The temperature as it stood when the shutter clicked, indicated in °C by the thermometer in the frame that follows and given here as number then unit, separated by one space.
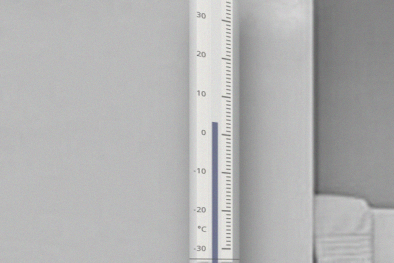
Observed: 3 °C
